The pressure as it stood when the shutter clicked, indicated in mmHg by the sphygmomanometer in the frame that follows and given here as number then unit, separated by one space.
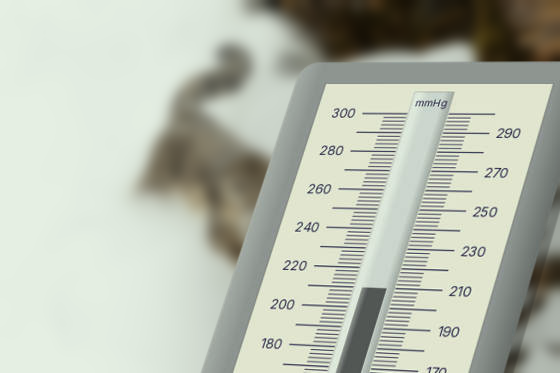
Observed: 210 mmHg
